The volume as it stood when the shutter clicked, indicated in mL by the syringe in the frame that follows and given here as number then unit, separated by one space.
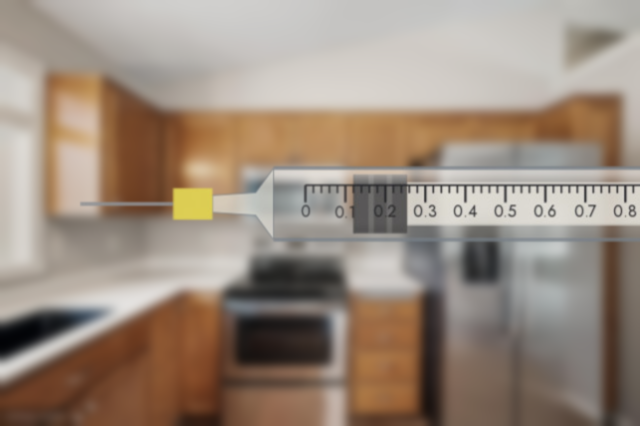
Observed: 0.12 mL
